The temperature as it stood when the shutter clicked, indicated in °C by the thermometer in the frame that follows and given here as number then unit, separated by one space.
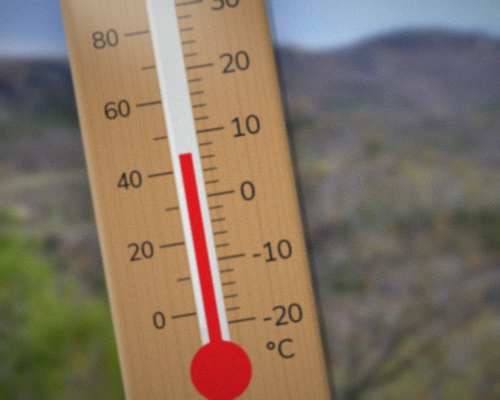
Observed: 7 °C
